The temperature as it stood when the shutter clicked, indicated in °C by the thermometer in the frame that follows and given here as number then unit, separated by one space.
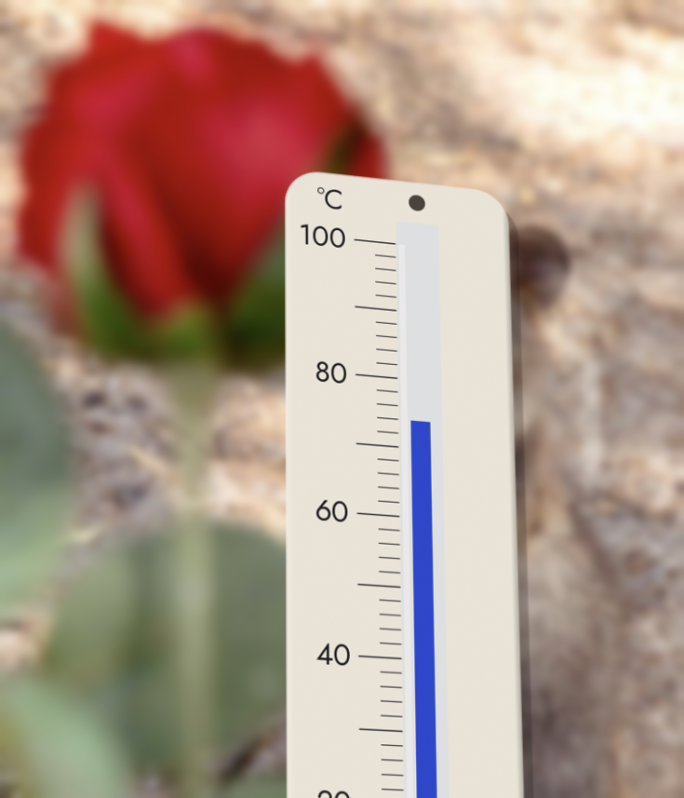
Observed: 74 °C
